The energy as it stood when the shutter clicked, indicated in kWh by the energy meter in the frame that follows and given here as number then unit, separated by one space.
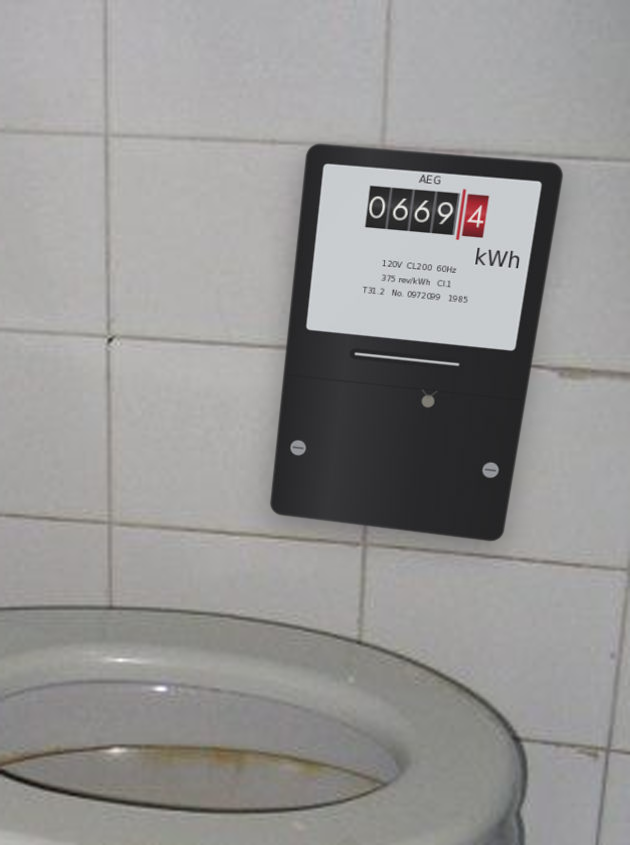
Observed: 669.4 kWh
